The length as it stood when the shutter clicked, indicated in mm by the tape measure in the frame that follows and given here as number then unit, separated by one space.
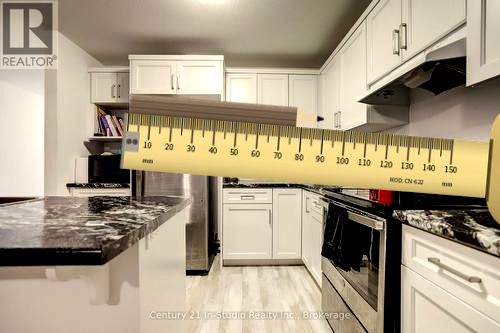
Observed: 90 mm
